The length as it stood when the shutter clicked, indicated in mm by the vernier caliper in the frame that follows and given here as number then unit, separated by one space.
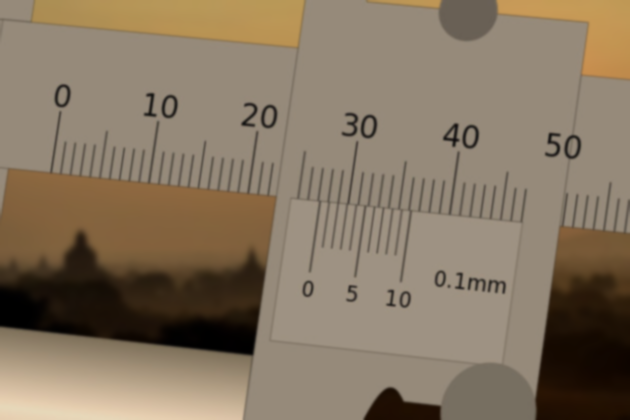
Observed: 27.2 mm
